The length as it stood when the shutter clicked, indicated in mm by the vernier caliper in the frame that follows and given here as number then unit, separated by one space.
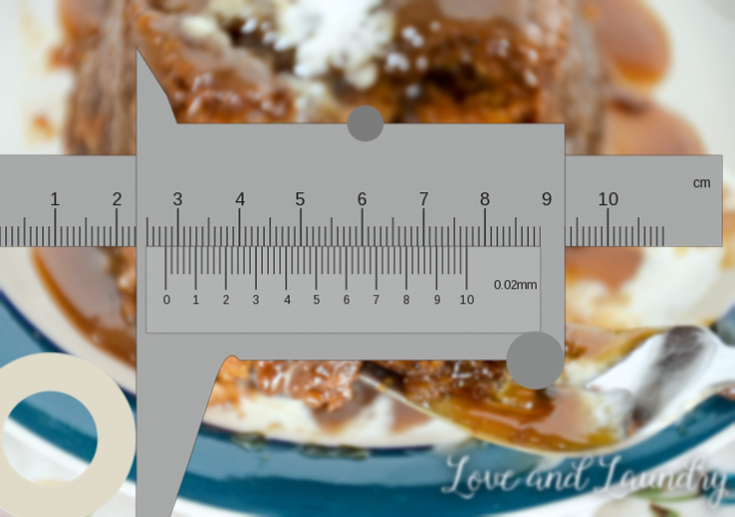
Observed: 28.0 mm
